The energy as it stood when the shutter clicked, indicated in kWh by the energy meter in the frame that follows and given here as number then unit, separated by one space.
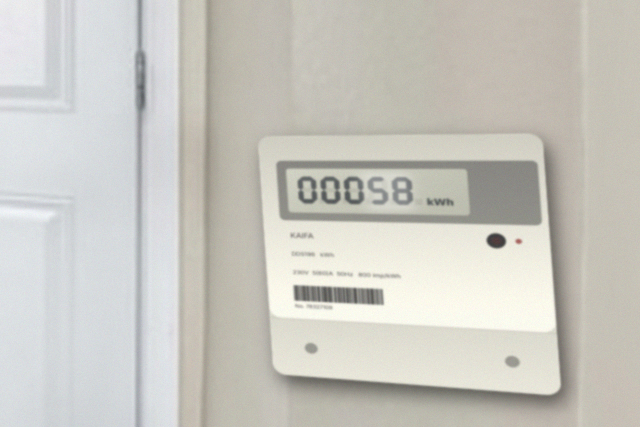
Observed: 58 kWh
